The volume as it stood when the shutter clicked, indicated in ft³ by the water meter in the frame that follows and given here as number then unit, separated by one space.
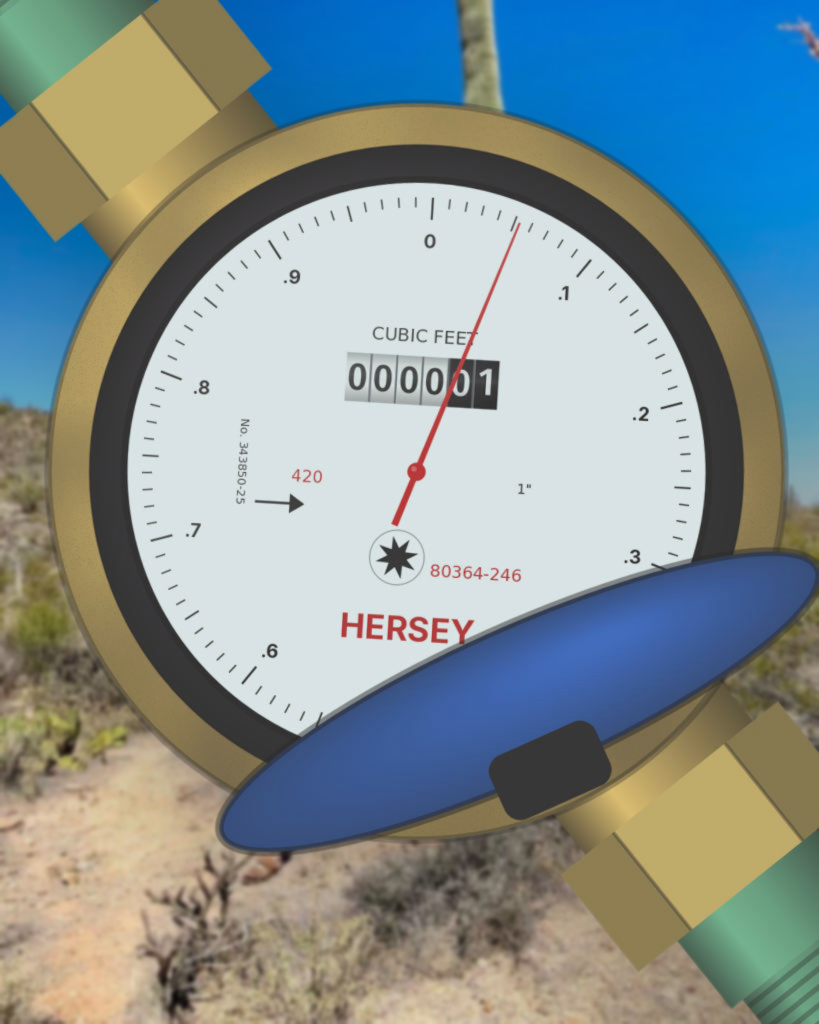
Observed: 1.05 ft³
